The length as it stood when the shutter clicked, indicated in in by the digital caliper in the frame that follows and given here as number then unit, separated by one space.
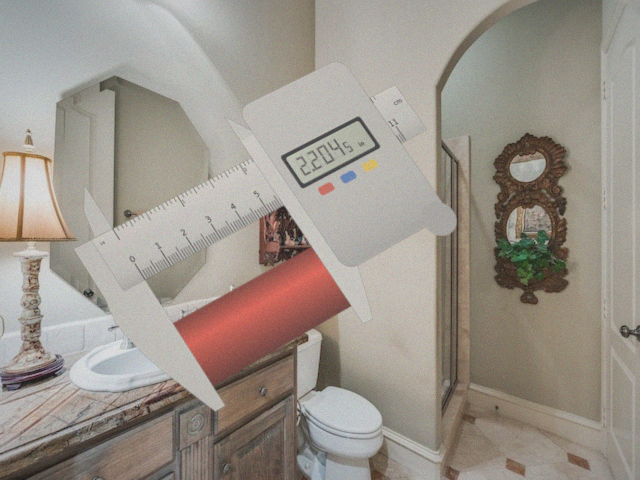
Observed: 2.2045 in
